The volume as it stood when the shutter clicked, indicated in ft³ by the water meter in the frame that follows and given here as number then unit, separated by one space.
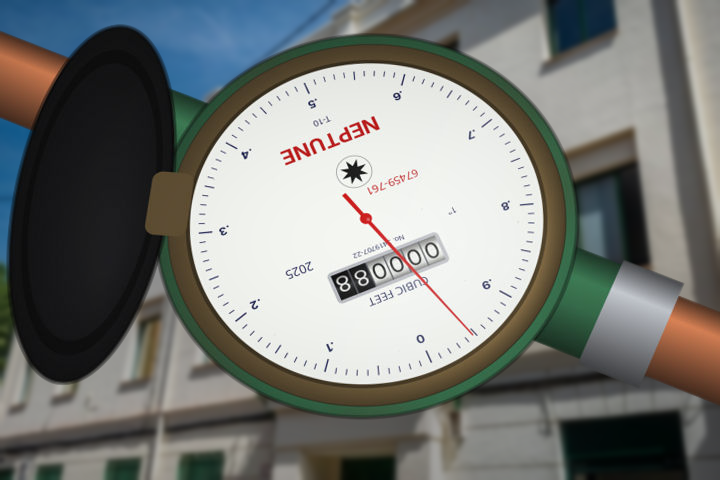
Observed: 87.95 ft³
